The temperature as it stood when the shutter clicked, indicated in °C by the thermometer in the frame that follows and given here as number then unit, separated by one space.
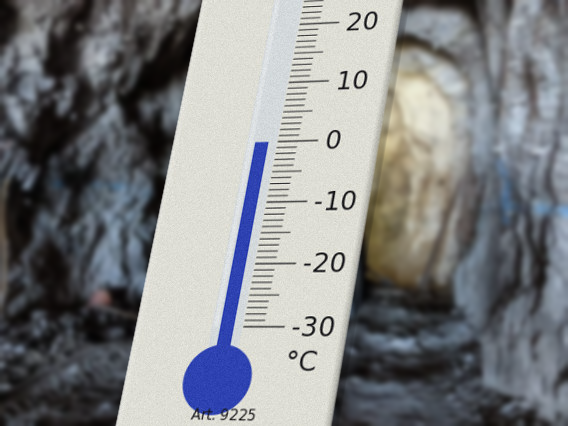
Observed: 0 °C
